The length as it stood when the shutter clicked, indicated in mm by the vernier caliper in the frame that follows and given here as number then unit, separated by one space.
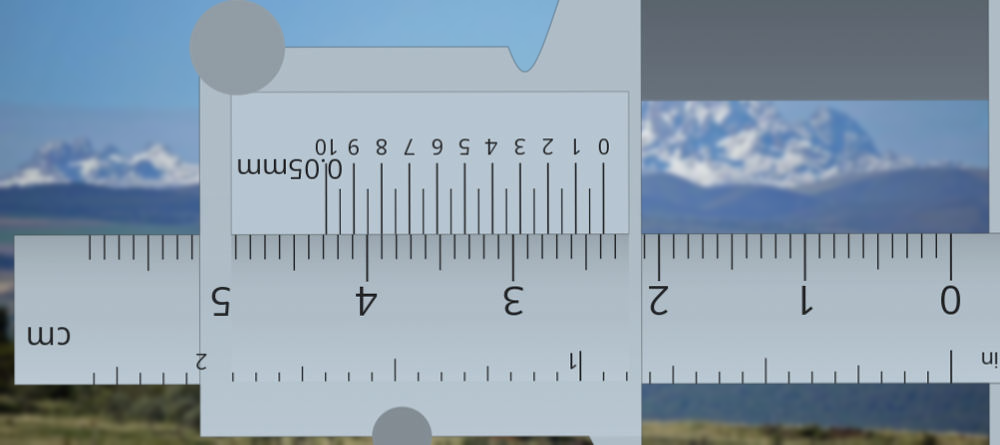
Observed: 23.8 mm
